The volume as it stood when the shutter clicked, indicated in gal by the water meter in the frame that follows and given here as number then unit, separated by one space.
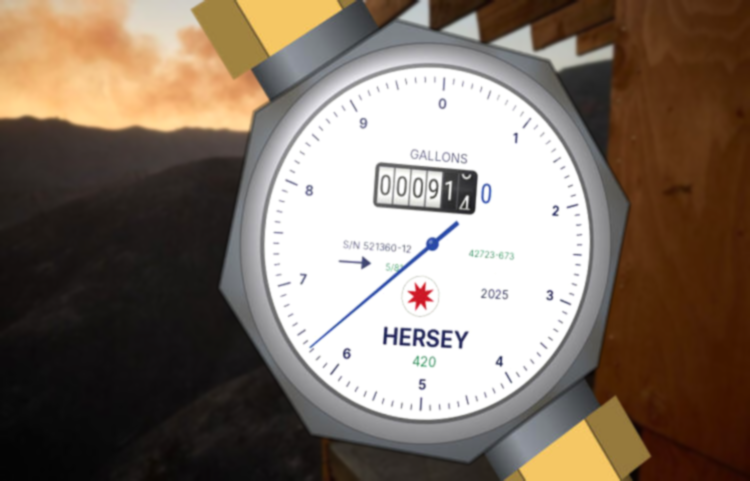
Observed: 9136.3 gal
